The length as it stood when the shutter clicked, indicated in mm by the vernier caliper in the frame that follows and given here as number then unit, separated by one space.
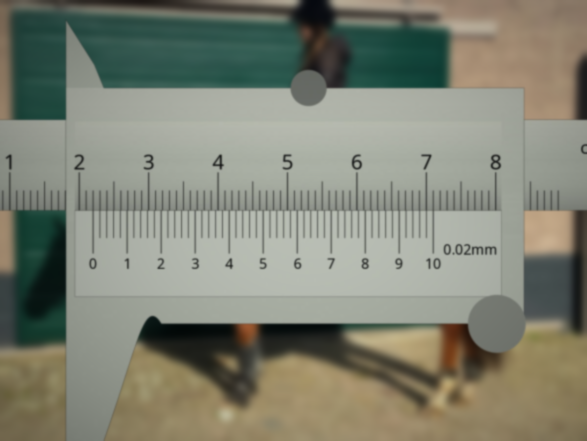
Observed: 22.0 mm
